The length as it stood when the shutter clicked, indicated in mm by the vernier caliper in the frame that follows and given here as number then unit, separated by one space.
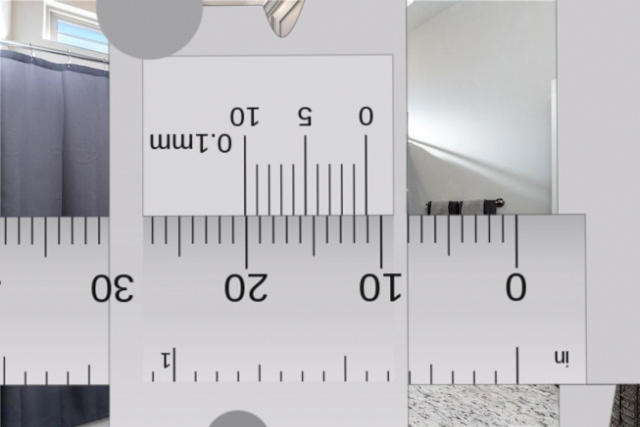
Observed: 11.1 mm
